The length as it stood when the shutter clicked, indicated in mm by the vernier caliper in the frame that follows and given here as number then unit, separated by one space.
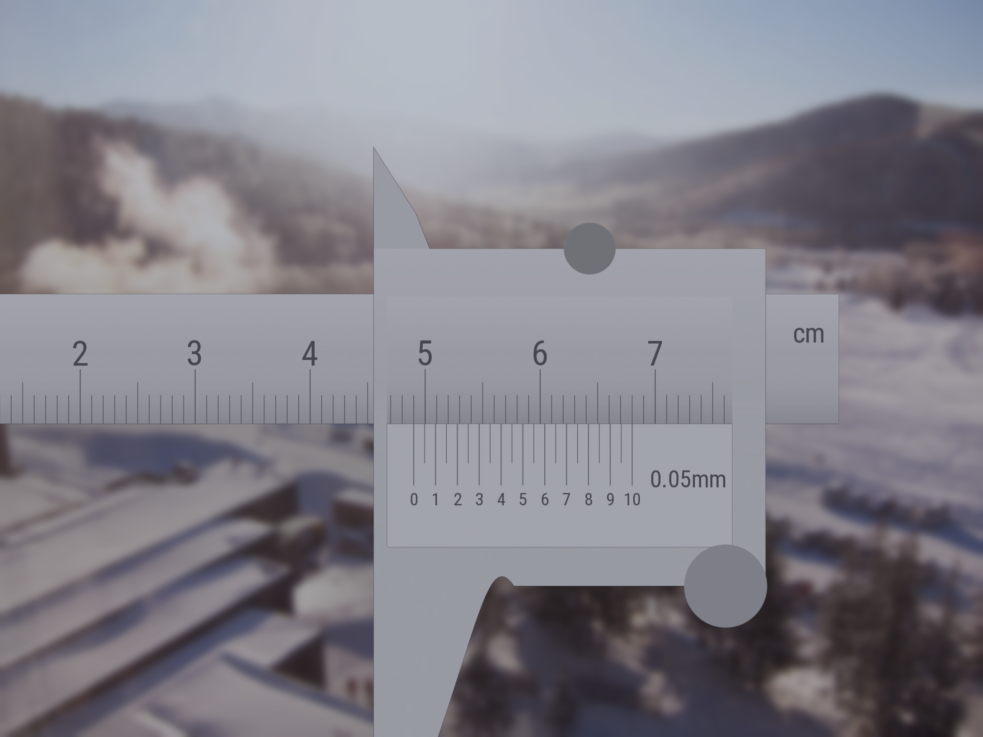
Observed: 49.0 mm
